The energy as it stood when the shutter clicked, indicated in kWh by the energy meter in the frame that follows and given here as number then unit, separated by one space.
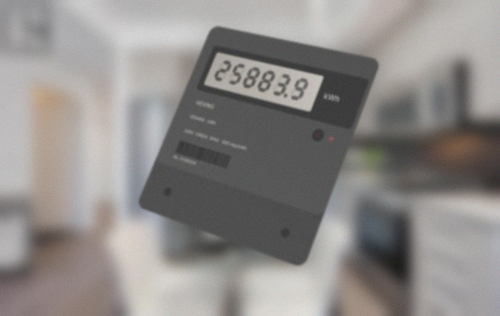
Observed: 25883.9 kWh
